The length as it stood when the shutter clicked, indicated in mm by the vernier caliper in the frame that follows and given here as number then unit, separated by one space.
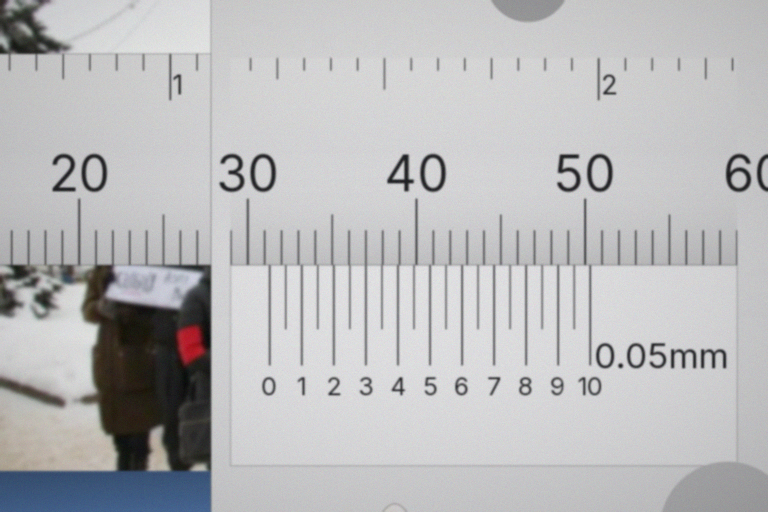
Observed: 31.3 mm
